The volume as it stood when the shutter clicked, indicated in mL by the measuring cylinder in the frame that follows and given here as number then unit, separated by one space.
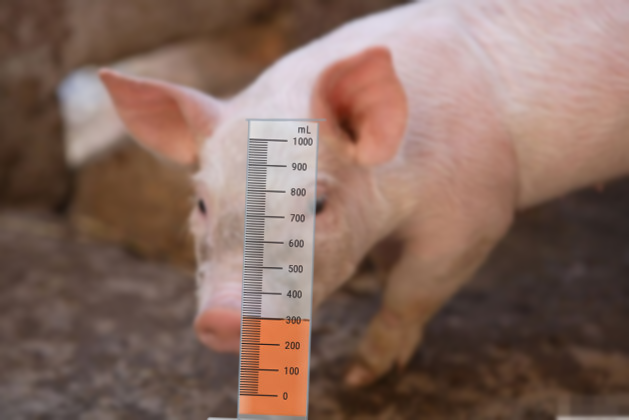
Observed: 300 mL
